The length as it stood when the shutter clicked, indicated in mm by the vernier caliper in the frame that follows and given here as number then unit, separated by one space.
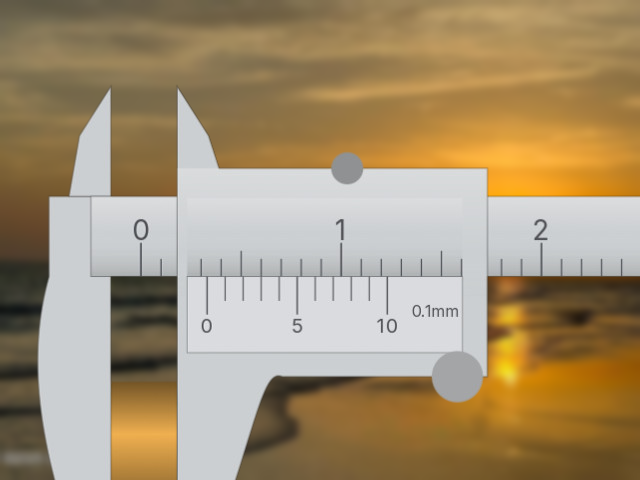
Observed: 3.3 mm
